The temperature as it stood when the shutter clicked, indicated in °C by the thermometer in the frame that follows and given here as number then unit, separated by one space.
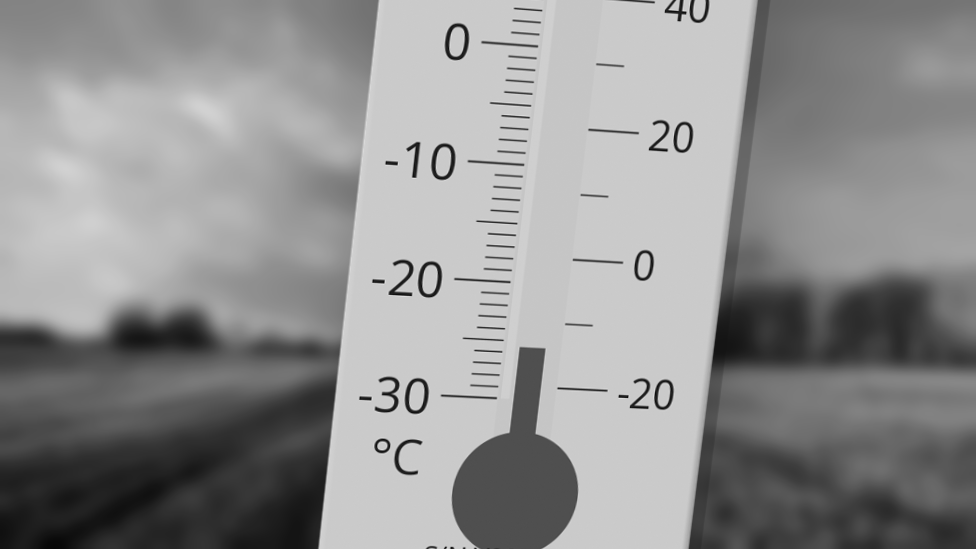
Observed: -25.5 °C
